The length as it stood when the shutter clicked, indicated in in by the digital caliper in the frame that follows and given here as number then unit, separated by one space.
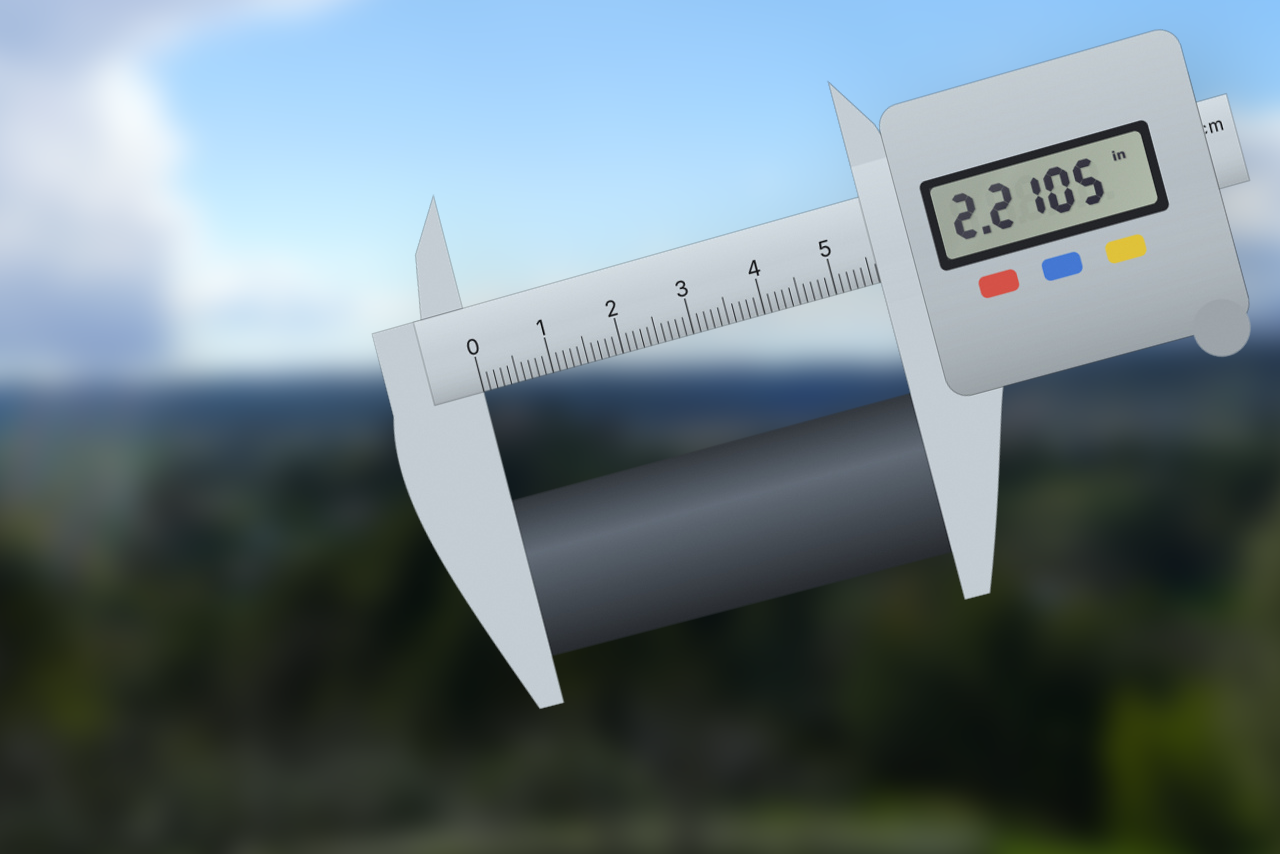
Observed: 2.2105 in
